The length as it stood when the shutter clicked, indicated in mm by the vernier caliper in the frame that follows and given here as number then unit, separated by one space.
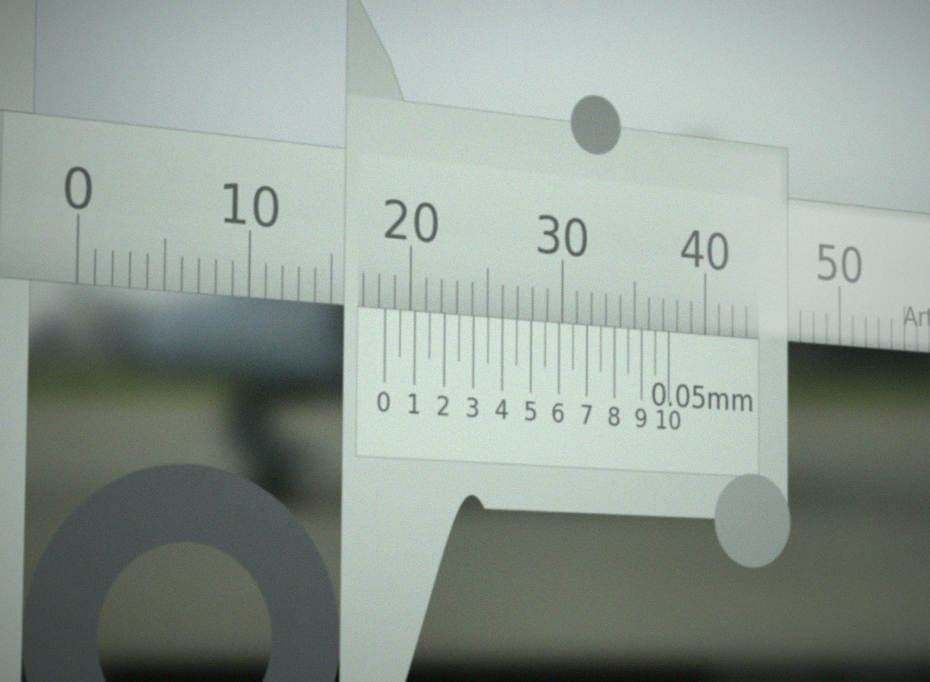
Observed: 18.4 mm
